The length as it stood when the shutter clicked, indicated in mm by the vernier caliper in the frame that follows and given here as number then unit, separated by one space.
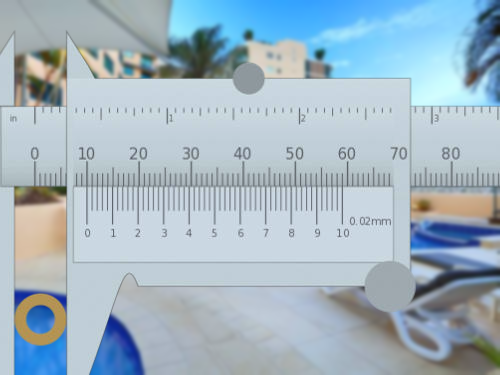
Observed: 10.0 mm
